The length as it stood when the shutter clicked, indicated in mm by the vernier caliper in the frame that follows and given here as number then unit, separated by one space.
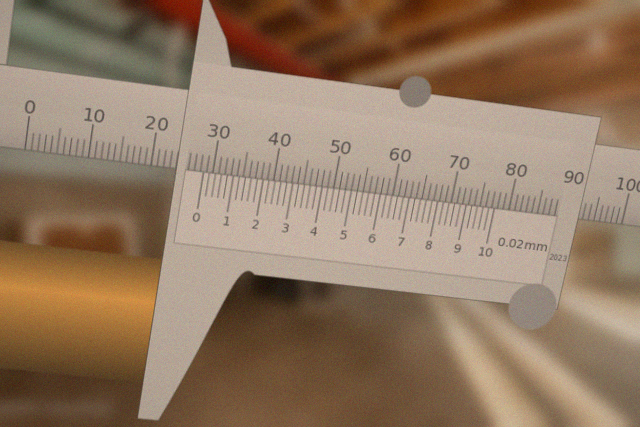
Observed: 28.5 mm
